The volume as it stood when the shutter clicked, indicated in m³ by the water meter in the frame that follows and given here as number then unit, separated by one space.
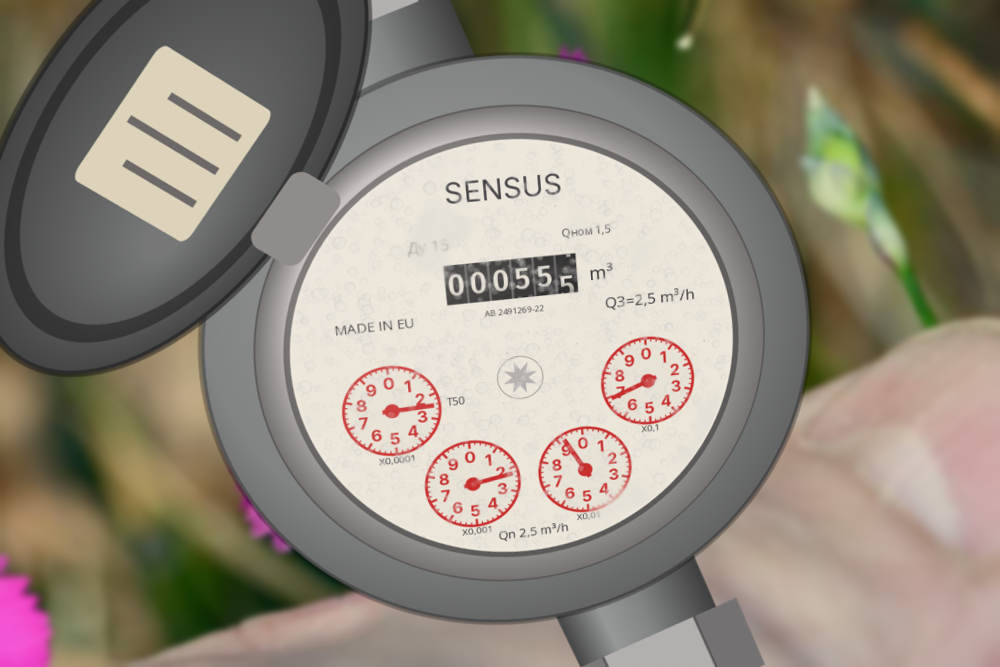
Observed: 554.6922 m³
